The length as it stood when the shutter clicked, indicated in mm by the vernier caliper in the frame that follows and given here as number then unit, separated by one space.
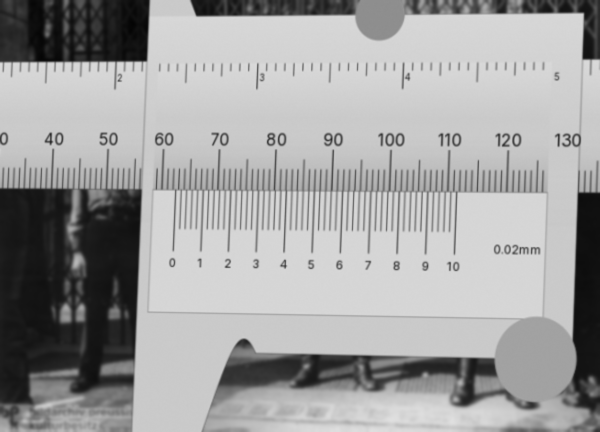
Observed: 62.5 mm
